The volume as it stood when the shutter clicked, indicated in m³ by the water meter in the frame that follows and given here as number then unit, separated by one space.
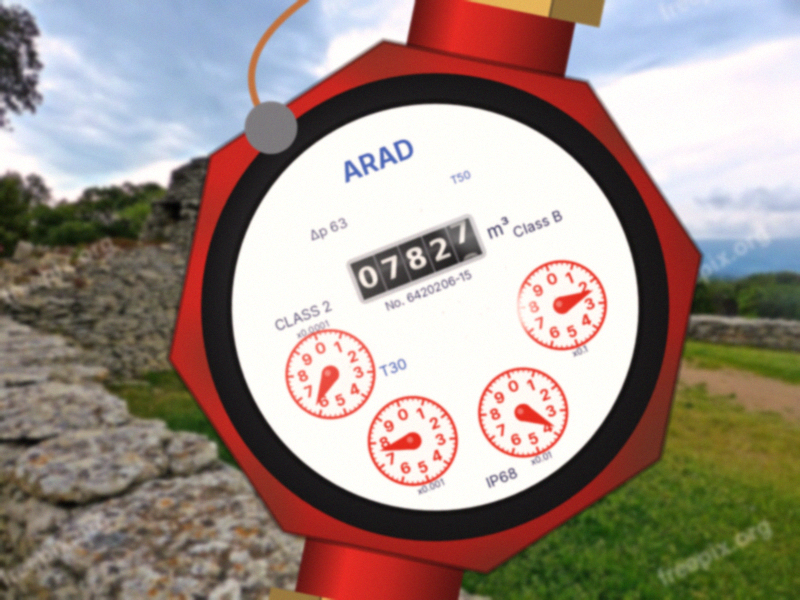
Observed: 7827.2376 m³
